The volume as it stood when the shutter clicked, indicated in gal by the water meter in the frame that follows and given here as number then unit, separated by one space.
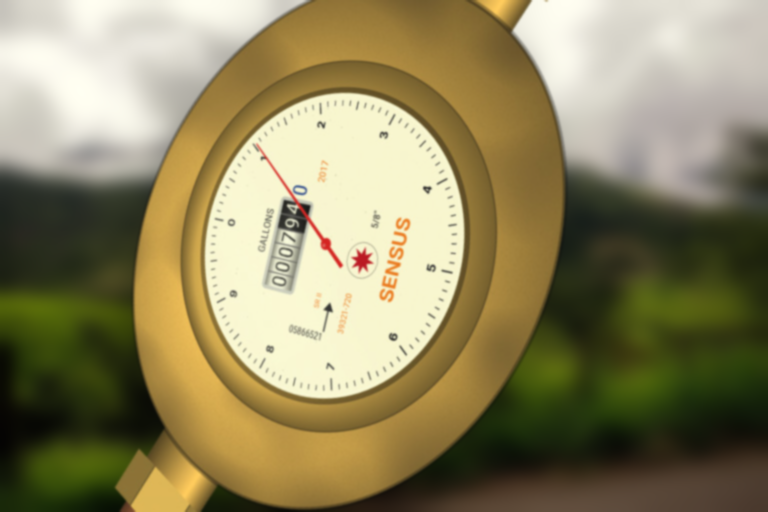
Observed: 7941.0 gal
